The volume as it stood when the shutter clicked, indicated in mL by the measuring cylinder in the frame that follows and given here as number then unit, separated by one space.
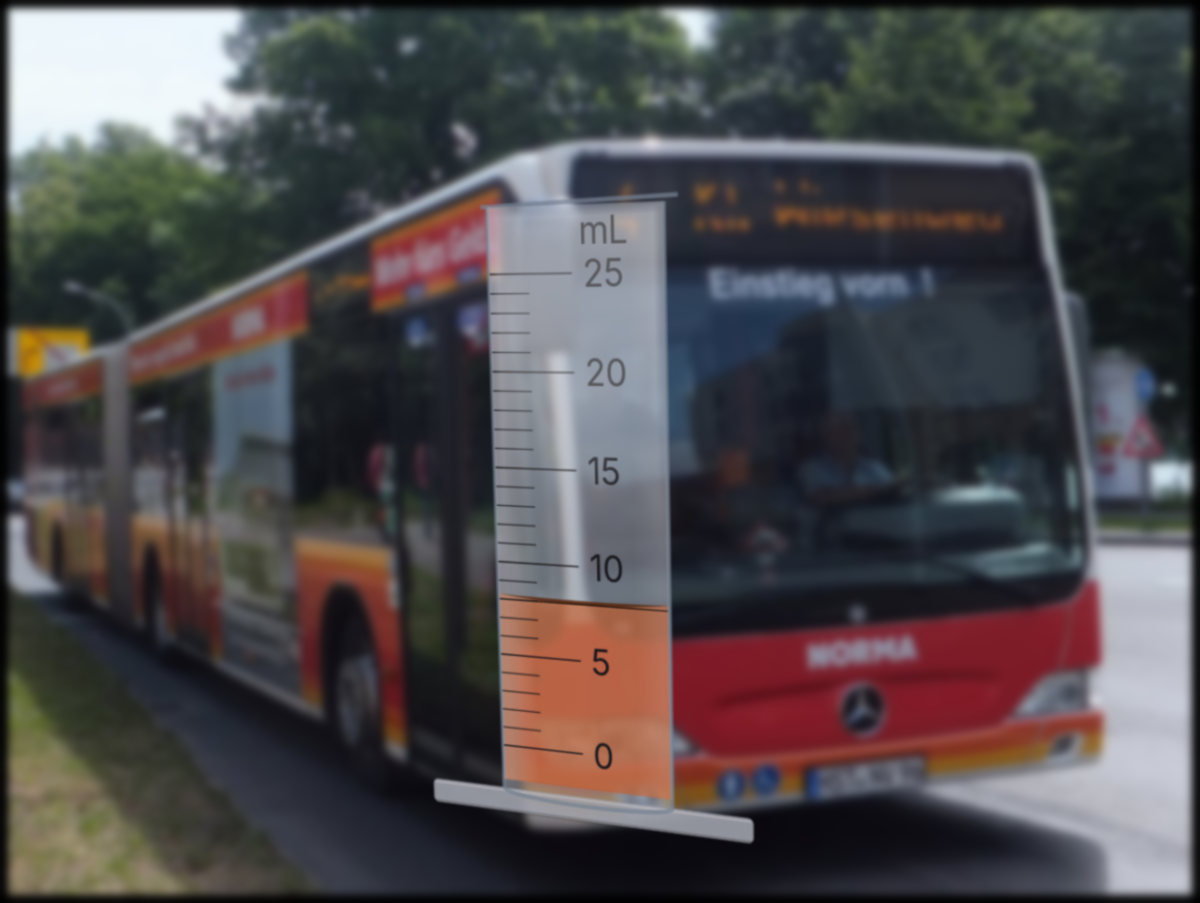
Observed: 8 mL
